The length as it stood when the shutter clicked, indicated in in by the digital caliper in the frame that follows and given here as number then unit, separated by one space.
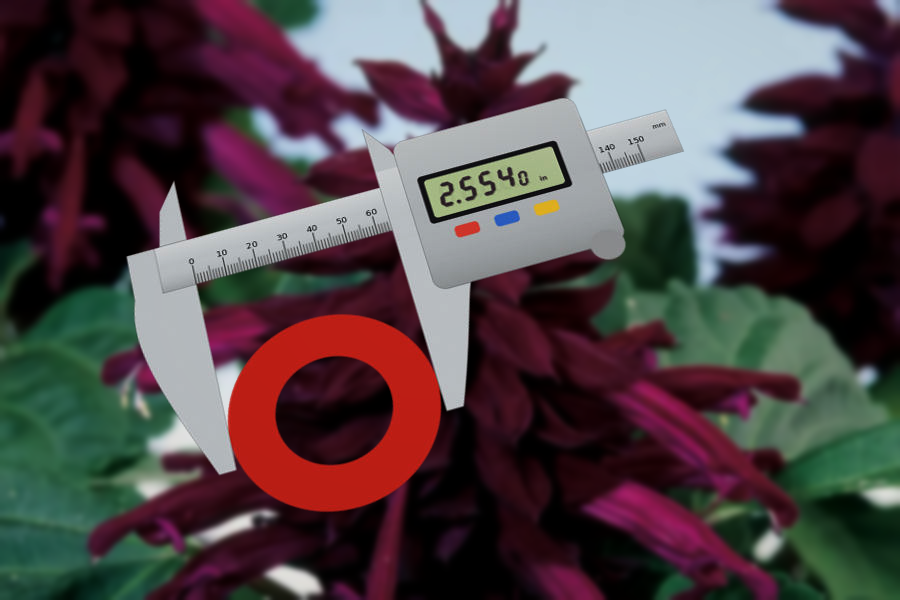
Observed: 2.5540 in
